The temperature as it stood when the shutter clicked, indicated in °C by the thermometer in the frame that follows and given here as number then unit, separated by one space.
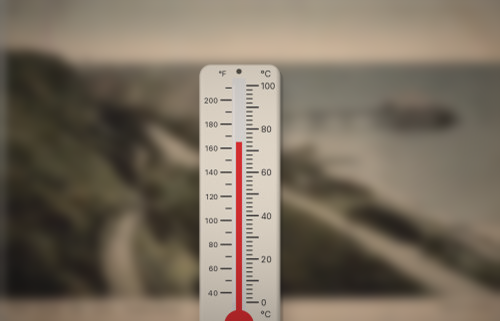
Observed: 74 °C
